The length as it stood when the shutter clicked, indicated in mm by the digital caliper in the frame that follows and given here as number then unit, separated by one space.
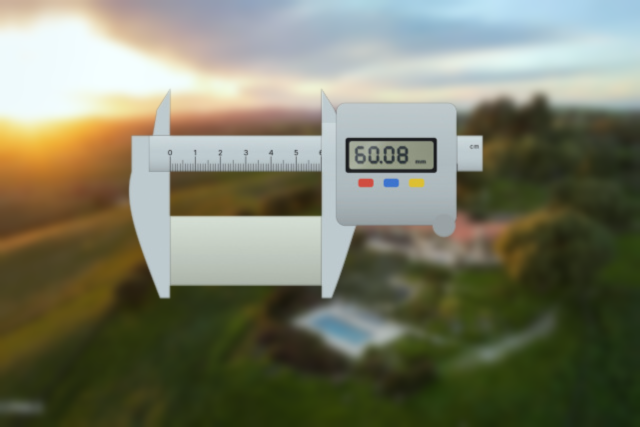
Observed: 60.08 mm
